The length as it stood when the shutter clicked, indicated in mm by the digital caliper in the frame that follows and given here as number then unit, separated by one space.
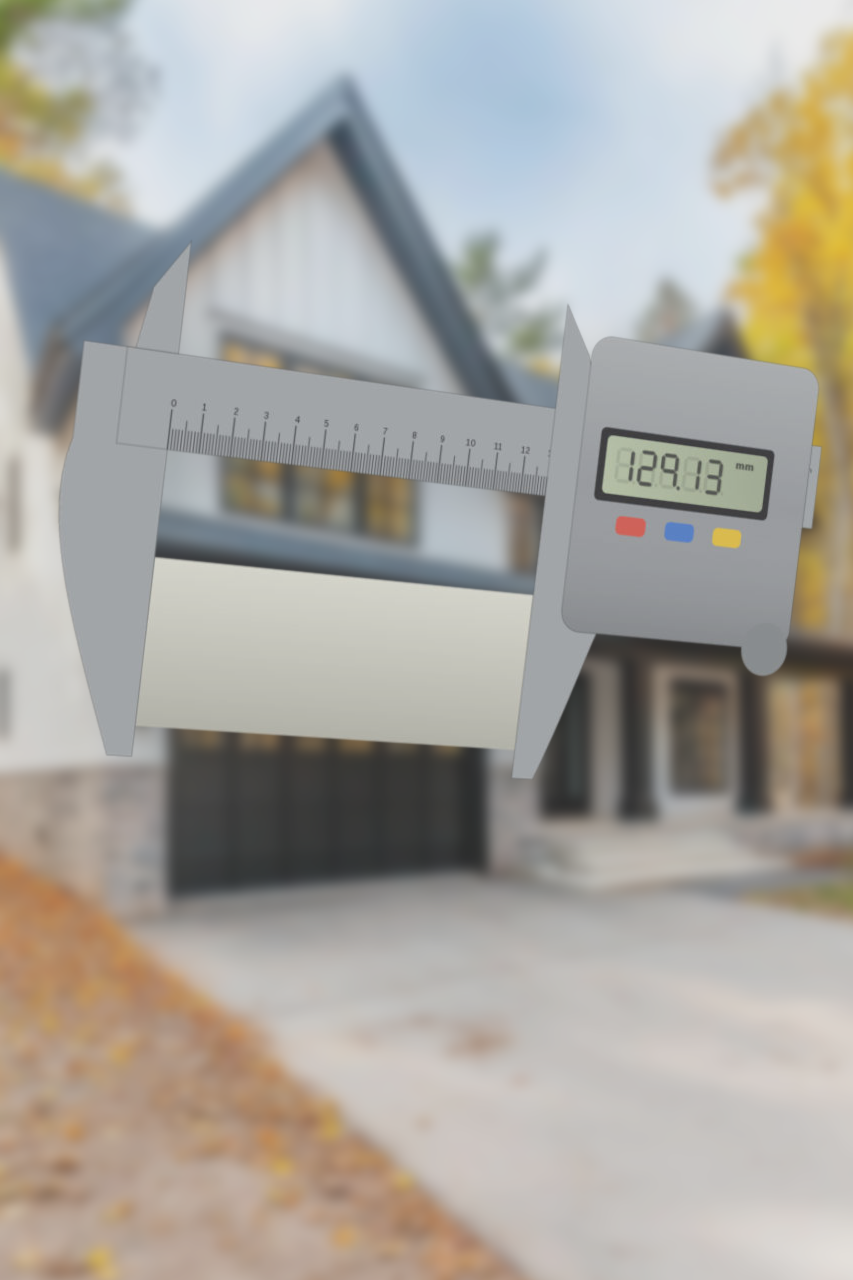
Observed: 129.13 mm
